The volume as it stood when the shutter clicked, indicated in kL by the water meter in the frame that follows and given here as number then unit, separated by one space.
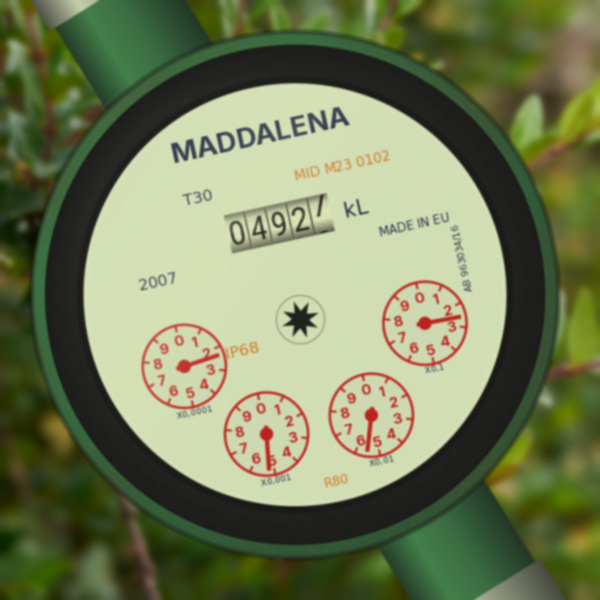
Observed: 4927.2552 kL
